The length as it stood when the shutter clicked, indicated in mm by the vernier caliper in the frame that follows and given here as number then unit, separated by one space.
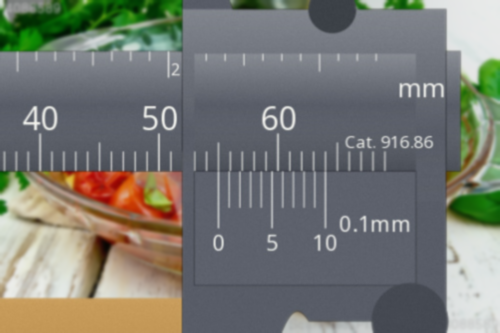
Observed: 55.0 mm
